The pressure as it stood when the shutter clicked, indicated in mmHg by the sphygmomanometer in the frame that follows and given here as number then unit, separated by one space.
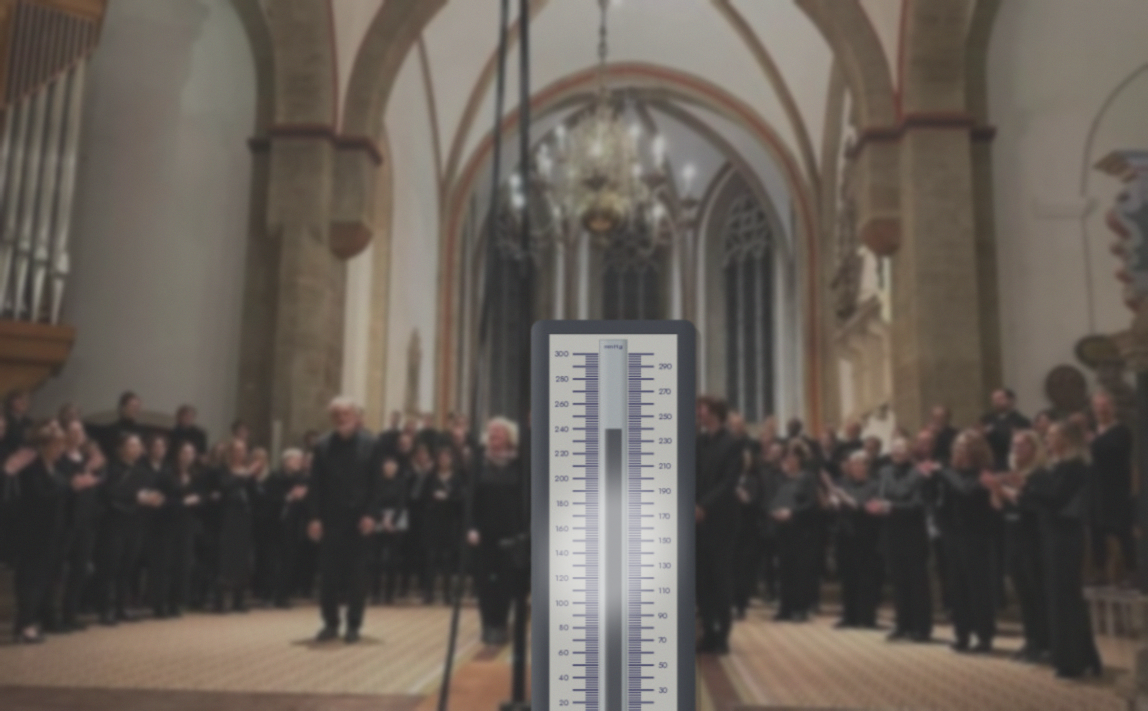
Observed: 240 mmHg
